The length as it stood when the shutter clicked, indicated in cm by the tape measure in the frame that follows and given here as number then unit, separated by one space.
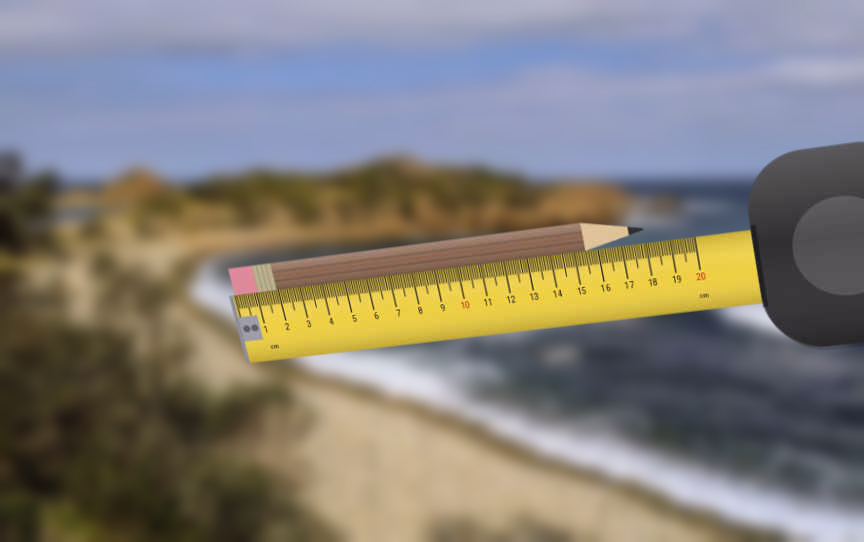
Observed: 18 cm
